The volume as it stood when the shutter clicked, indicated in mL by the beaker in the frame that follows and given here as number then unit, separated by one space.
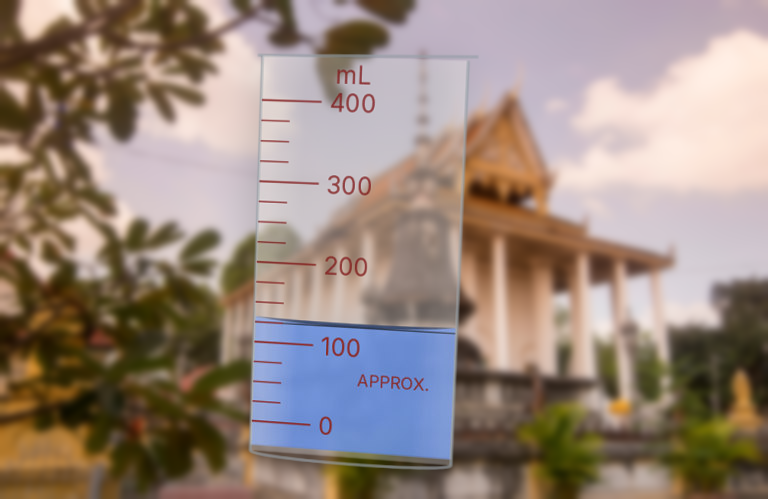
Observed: 125 mL
